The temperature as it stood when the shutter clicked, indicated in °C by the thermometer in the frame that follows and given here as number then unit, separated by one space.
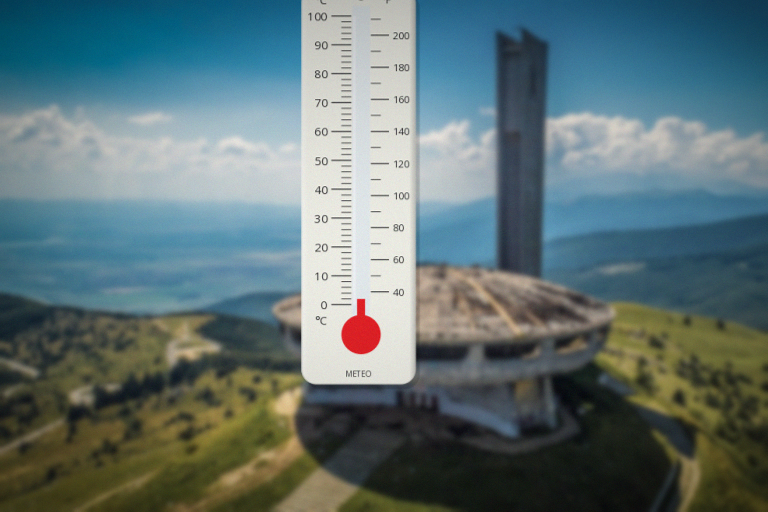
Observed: 2 °C
